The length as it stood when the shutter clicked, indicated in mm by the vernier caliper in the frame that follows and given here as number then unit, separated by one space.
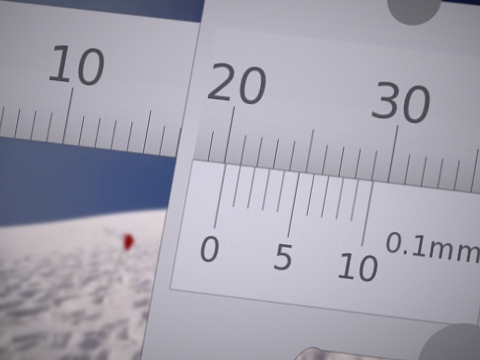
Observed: 20.1 mm
